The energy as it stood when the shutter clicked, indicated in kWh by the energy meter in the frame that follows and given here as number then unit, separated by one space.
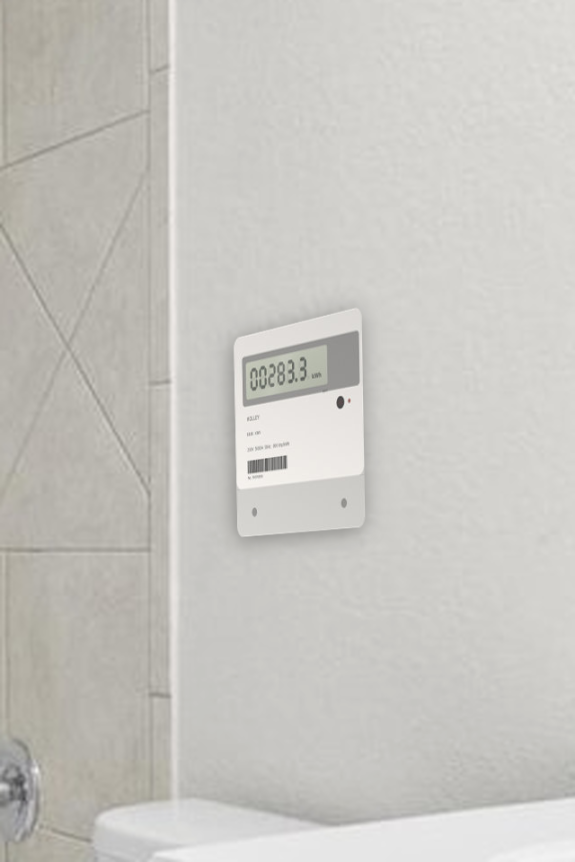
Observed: 283.3 kWh
